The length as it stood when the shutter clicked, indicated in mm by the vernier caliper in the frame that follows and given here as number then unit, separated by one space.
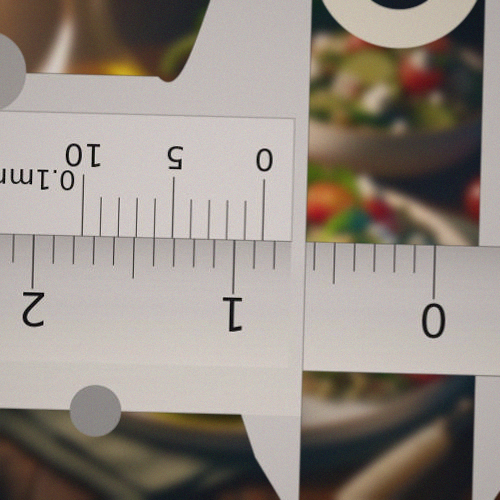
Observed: 8.6 mm
